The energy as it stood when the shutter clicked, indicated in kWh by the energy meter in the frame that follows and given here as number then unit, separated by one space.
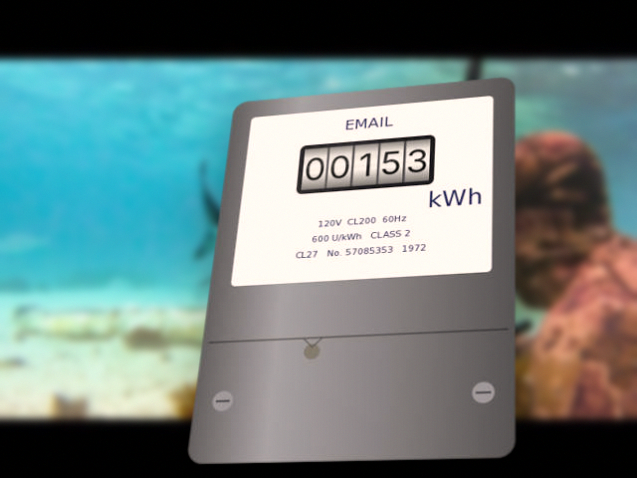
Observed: 153 kWh
